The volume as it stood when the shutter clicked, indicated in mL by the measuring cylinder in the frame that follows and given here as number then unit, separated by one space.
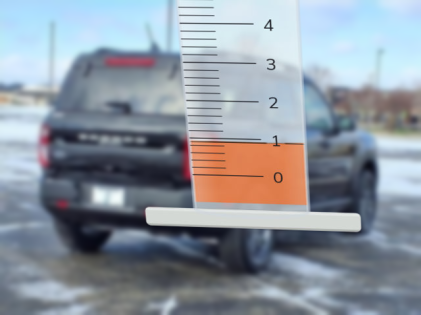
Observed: 0.9 mL
